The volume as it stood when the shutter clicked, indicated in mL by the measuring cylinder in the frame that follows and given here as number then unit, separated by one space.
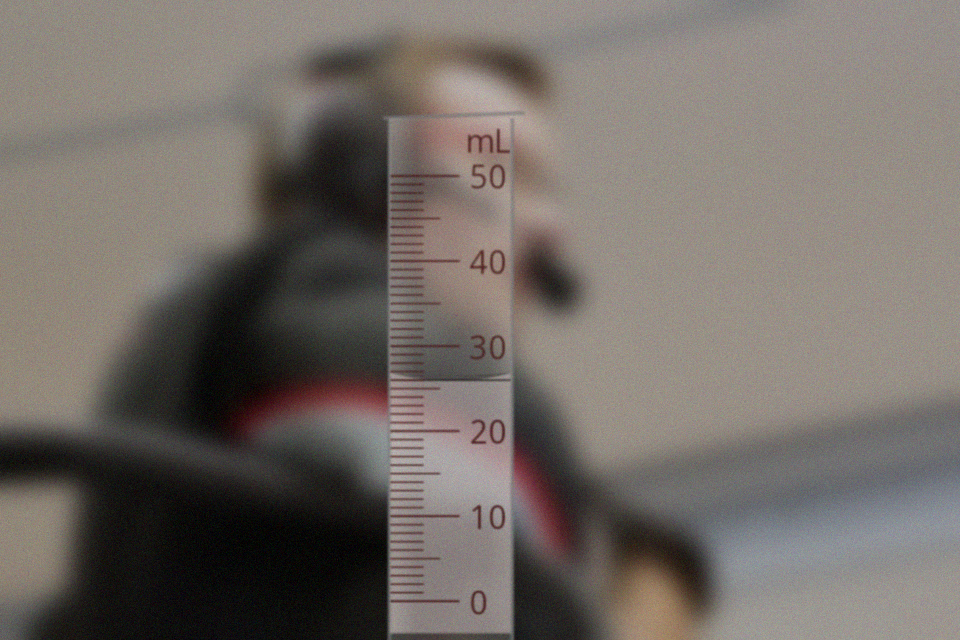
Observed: 26 mL
